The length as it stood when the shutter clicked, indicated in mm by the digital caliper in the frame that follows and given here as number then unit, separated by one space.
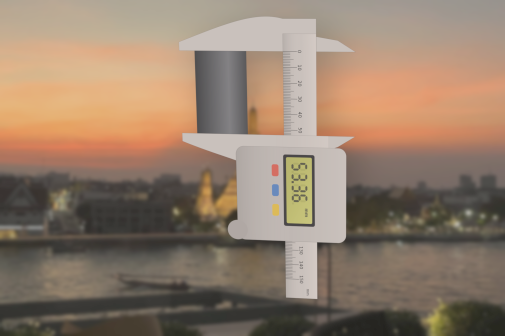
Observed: 53.36 mm
